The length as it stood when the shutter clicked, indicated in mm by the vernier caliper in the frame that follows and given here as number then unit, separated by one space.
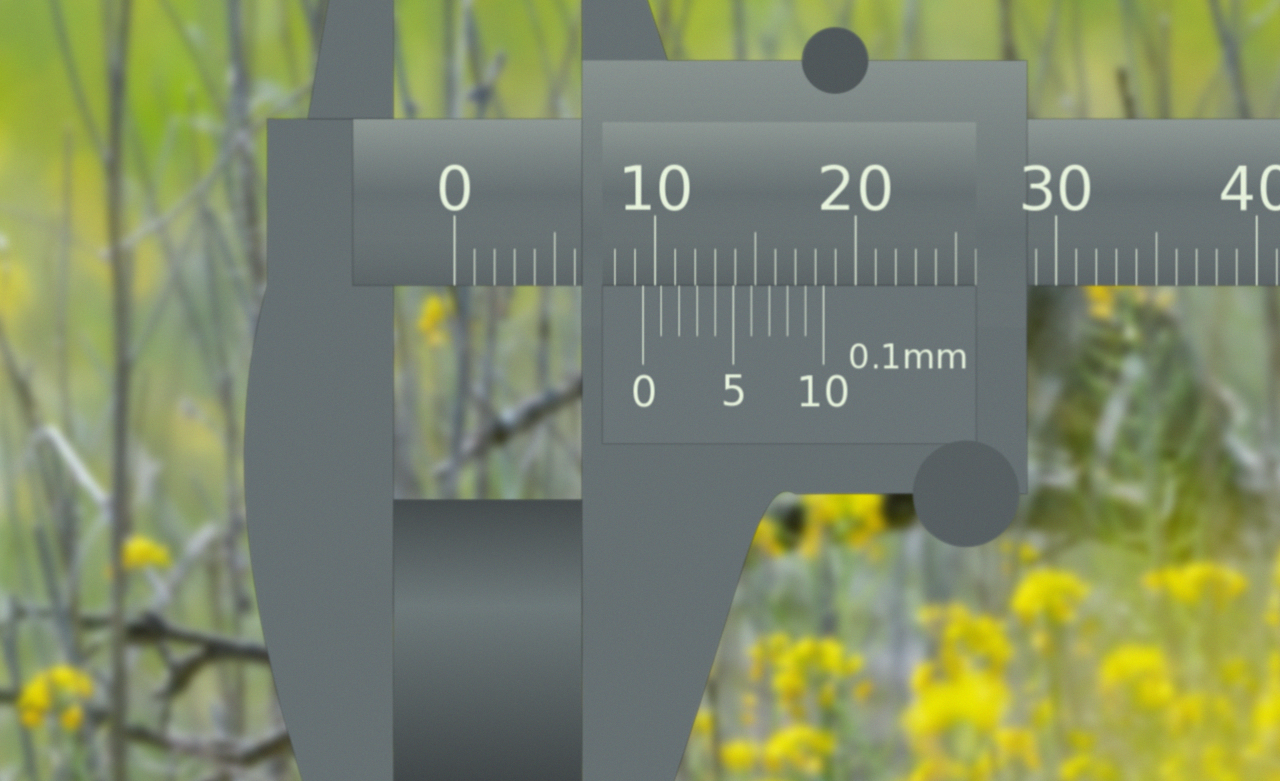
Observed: 9.4 mm
